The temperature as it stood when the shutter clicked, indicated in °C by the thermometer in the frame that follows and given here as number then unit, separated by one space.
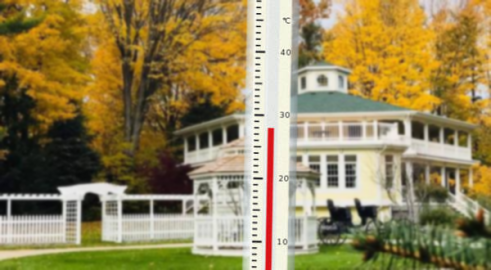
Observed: 28 °C
